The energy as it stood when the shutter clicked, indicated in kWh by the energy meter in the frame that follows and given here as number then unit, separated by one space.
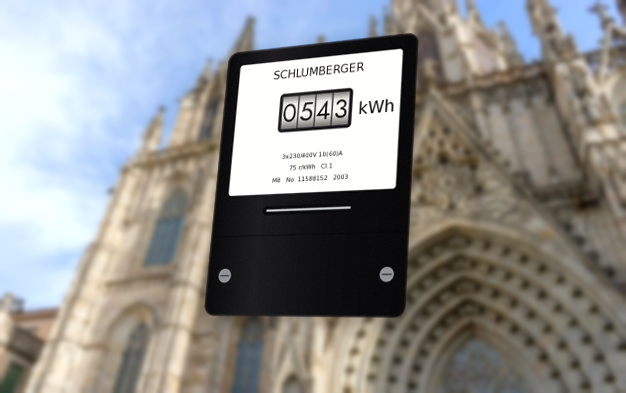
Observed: 543 kWh
